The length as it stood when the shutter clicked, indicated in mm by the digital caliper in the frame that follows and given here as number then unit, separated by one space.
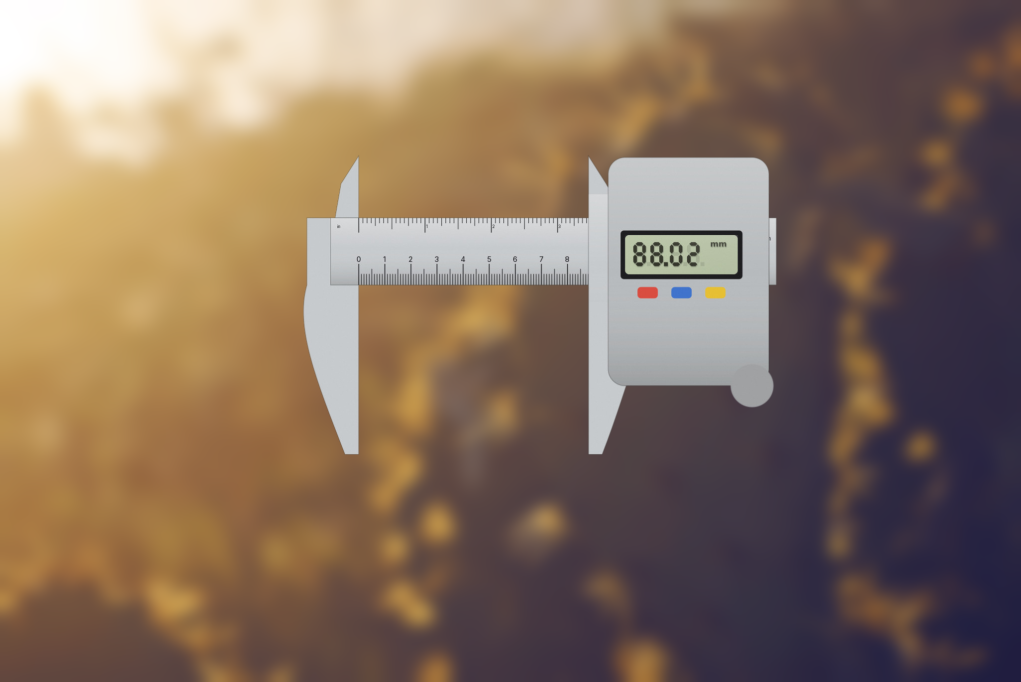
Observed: 88.02 mm
